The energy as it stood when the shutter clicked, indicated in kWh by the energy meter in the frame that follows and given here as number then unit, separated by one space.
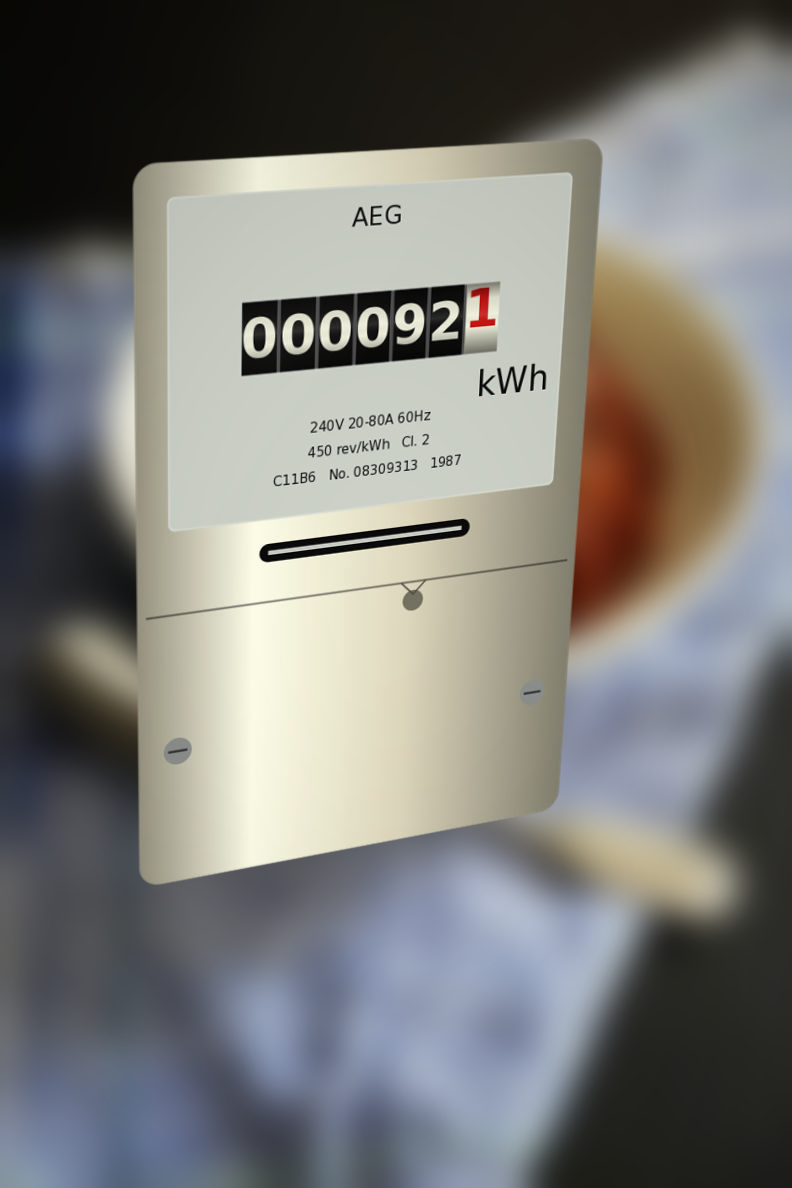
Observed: 92.1 kWh
